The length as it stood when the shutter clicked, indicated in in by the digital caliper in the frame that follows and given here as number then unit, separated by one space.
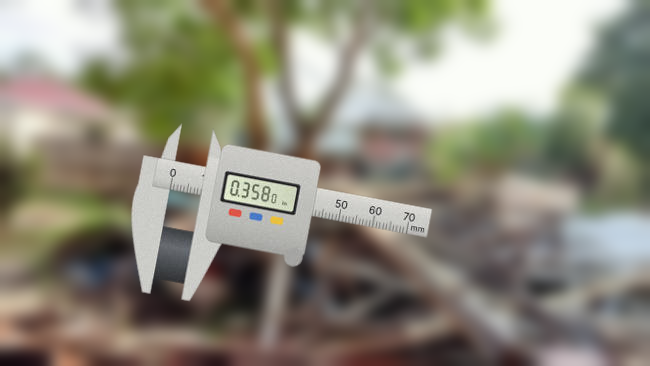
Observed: 0.3580 in
